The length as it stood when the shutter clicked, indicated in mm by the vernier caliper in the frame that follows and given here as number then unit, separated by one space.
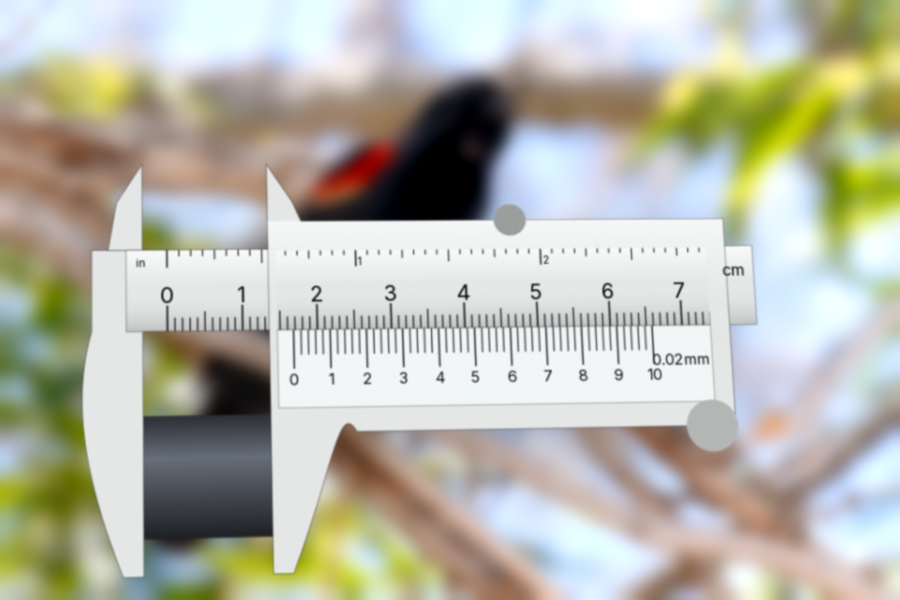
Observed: 16.8 mm
